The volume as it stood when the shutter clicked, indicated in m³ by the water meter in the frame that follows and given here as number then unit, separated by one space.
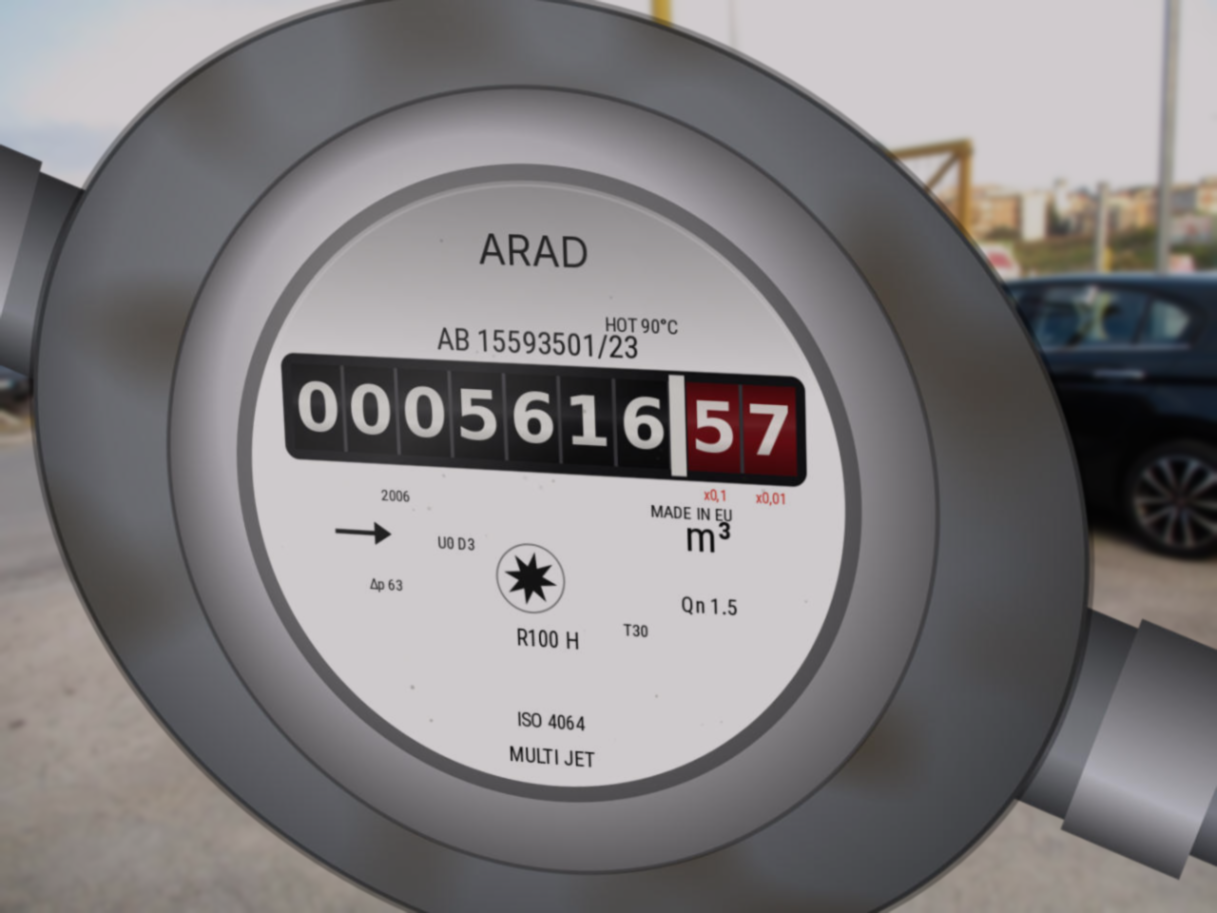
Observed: 5616.57 m³
